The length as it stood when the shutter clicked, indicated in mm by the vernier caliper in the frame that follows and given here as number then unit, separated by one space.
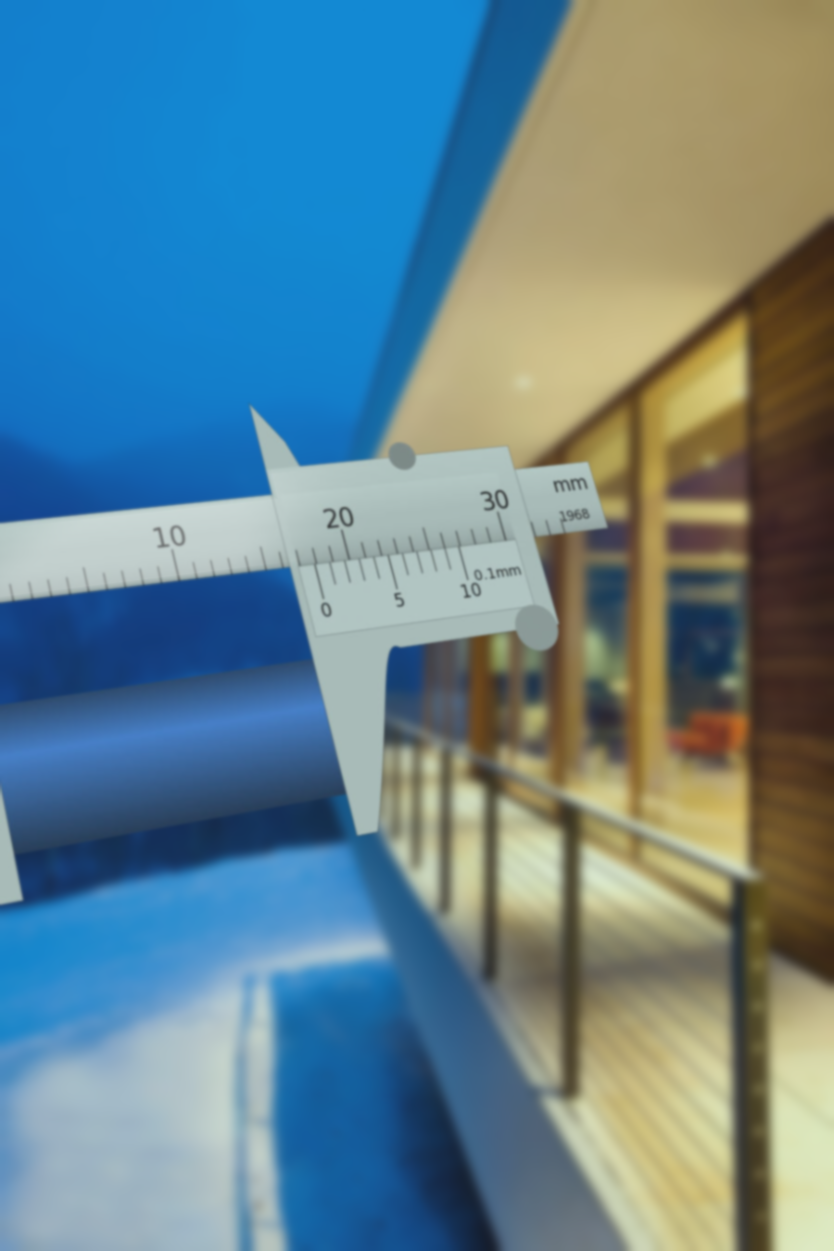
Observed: 17.9 mm
